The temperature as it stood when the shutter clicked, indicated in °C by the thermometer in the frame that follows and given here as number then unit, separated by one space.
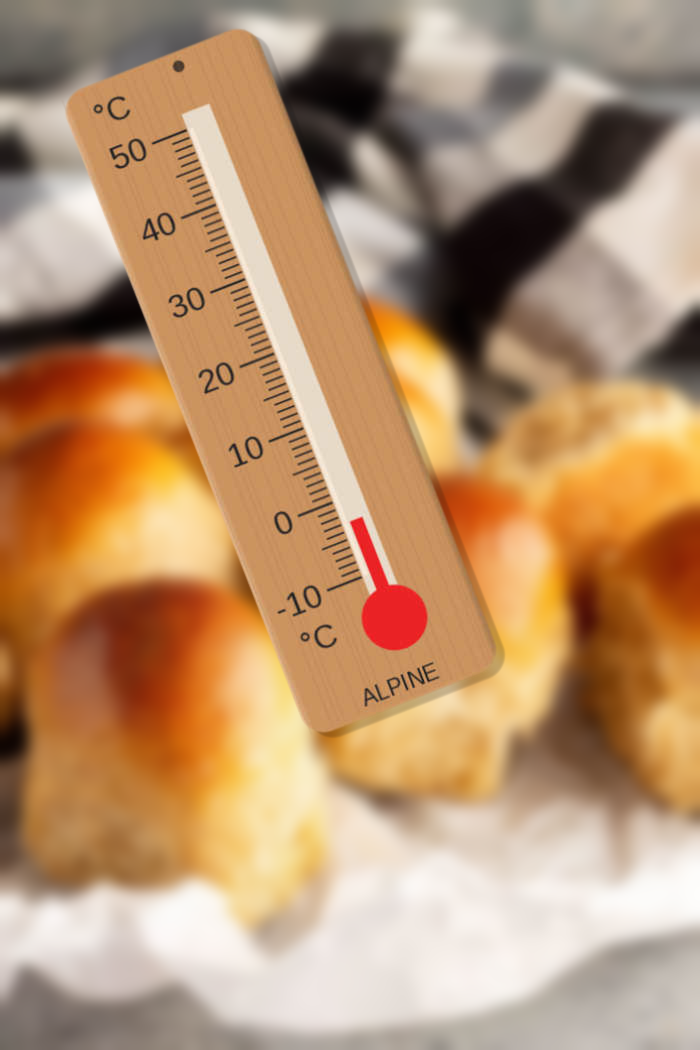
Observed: -3 °C
